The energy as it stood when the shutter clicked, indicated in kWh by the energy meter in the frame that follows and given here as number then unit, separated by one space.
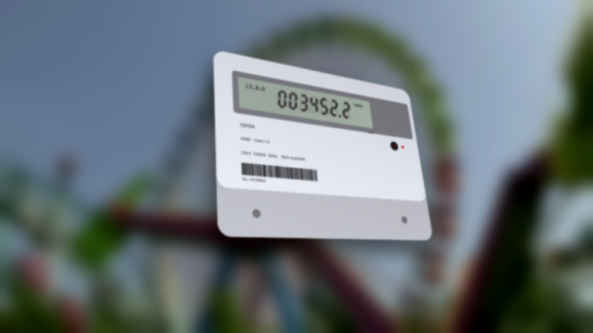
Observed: 3452.2 kWh
